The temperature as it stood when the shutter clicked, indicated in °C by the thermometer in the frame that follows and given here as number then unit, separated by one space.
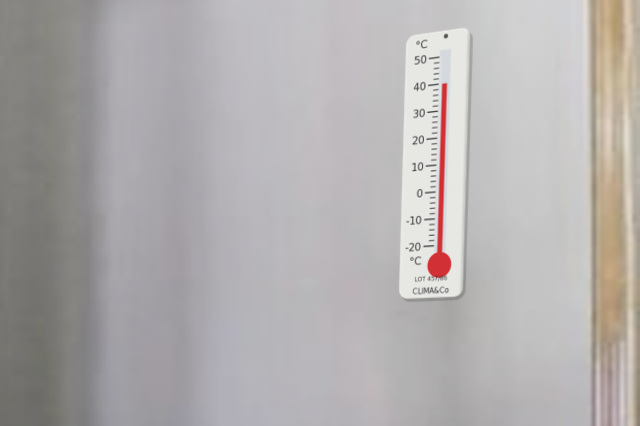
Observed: 40 °C
